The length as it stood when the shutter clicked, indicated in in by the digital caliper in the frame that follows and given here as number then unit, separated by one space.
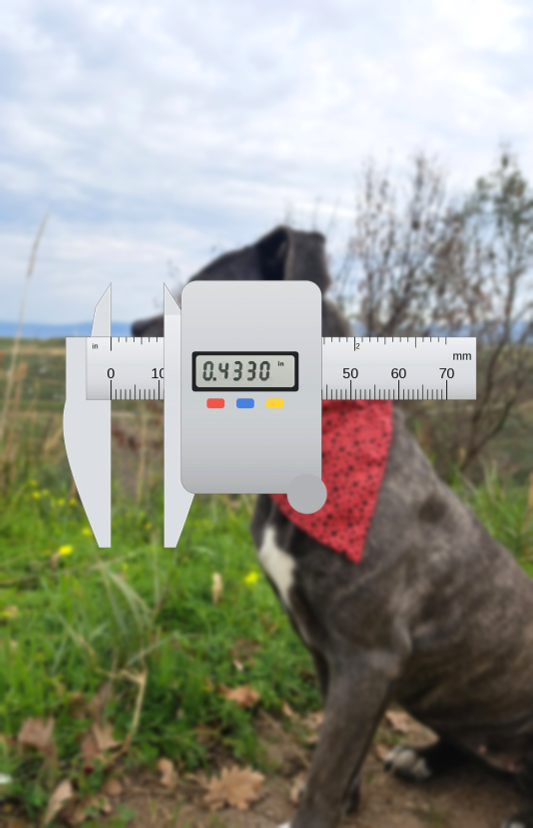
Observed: 0.4330 in
